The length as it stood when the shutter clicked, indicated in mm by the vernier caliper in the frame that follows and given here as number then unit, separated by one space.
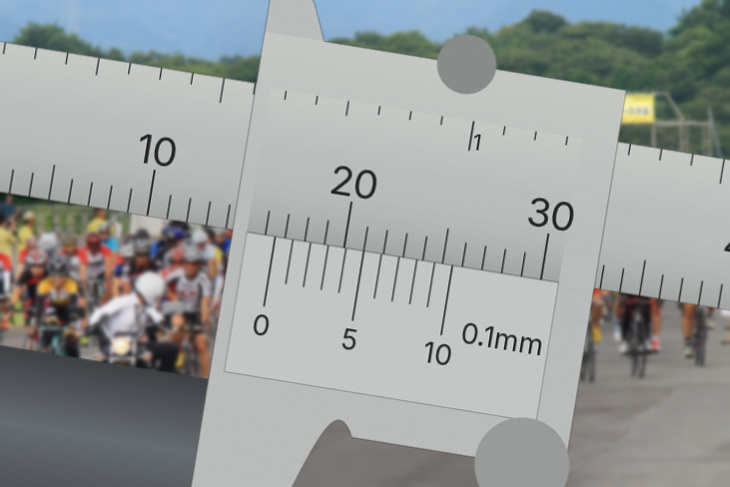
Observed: 16.5 mm
